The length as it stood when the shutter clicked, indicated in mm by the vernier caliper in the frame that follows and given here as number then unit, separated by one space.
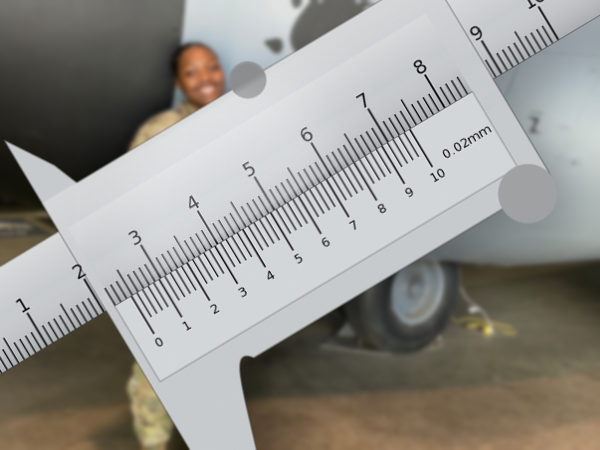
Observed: 24.8 mm
